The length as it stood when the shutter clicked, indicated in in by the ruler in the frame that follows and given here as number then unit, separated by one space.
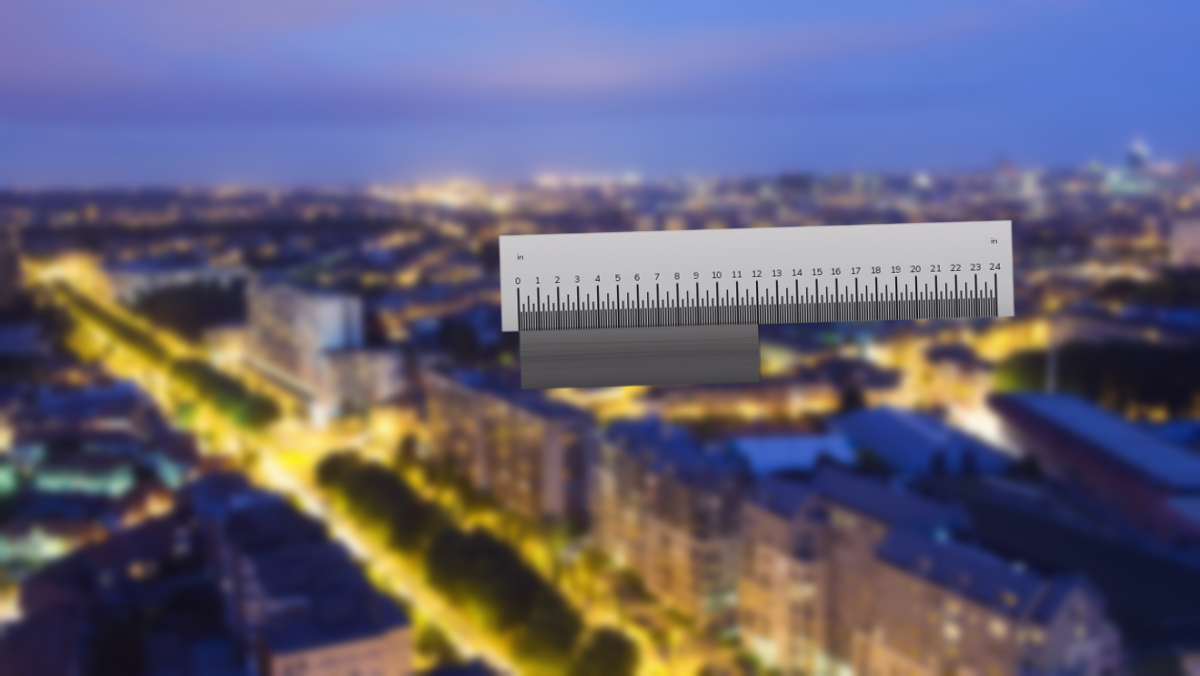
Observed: 12 in
